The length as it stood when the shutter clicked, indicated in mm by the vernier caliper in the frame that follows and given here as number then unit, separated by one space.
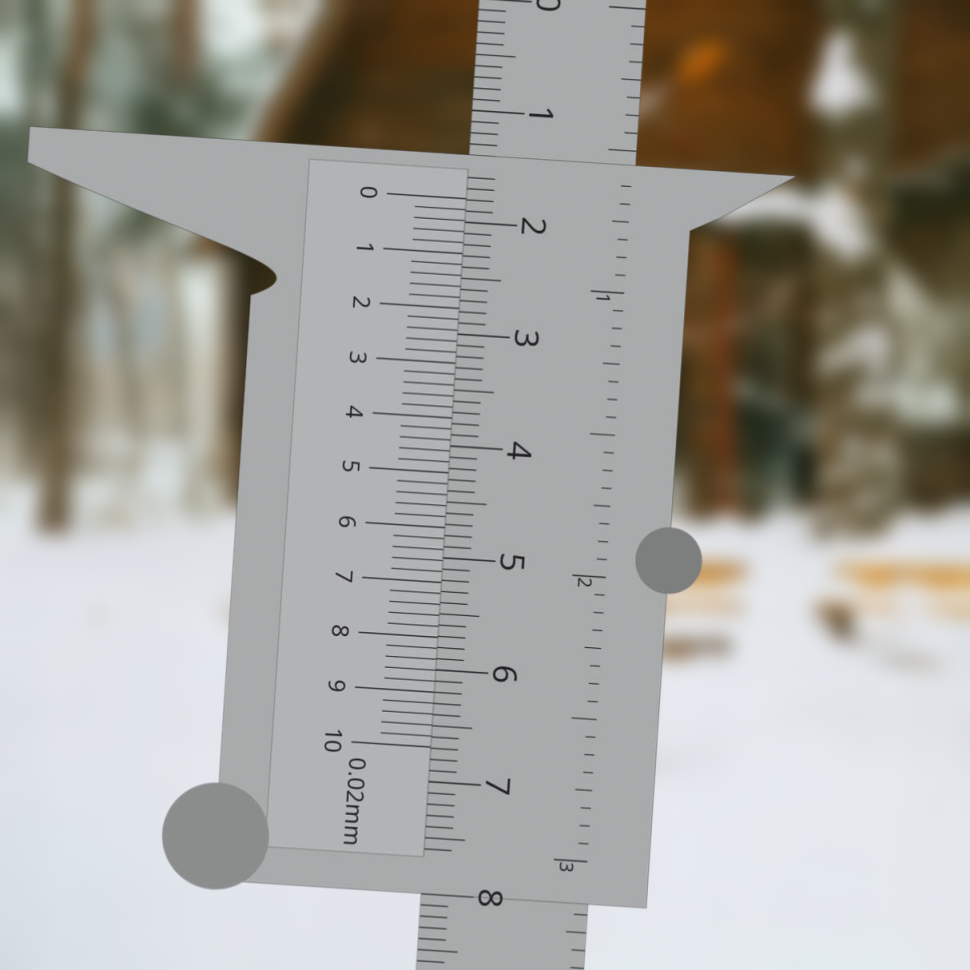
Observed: 17.9 mm
